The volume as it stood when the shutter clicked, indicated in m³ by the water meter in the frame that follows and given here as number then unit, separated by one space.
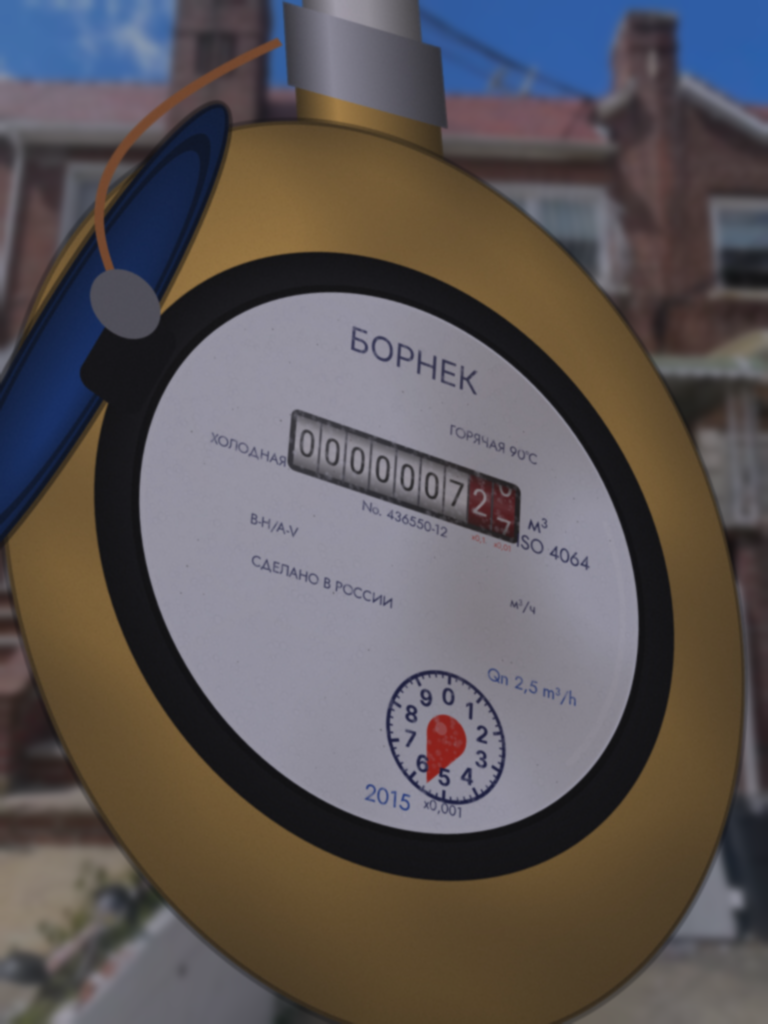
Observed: 7.265 m³
